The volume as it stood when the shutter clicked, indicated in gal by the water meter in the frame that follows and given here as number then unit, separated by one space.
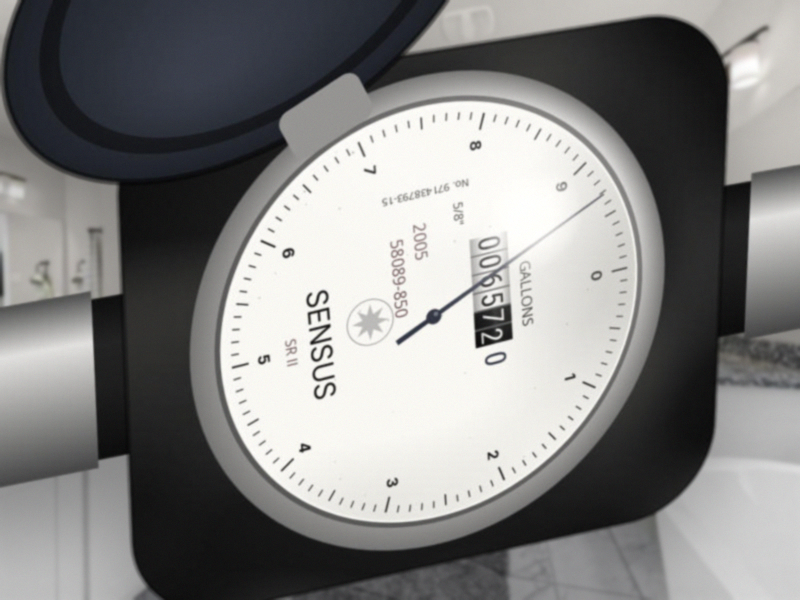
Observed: 65719.3 gal
